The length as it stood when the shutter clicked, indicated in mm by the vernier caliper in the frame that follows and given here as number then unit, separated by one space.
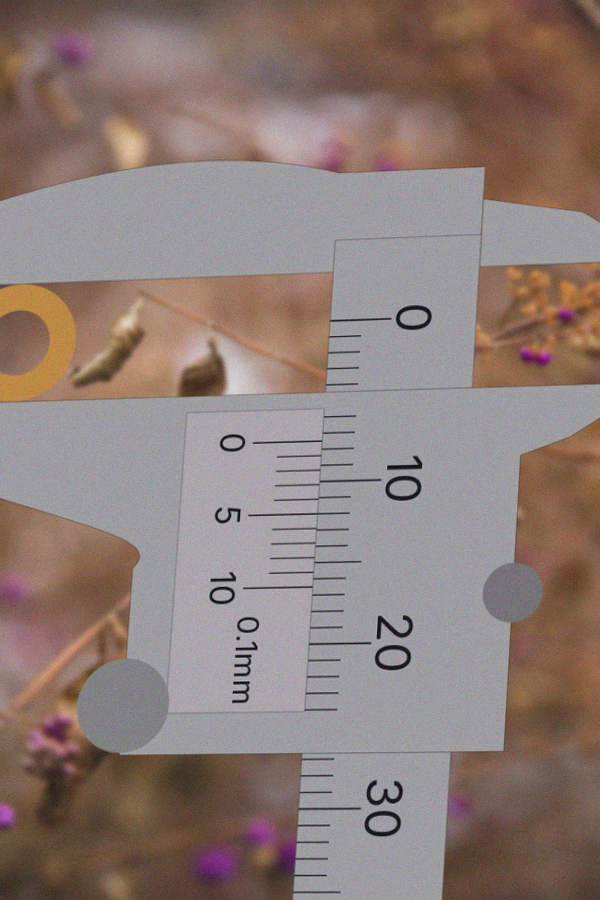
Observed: 7.5 mm
